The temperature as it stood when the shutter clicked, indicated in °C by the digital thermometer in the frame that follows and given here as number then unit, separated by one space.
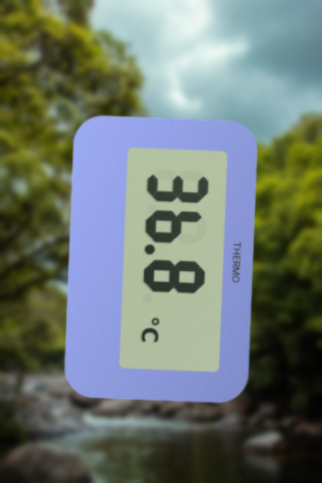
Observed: 36.8 °C
